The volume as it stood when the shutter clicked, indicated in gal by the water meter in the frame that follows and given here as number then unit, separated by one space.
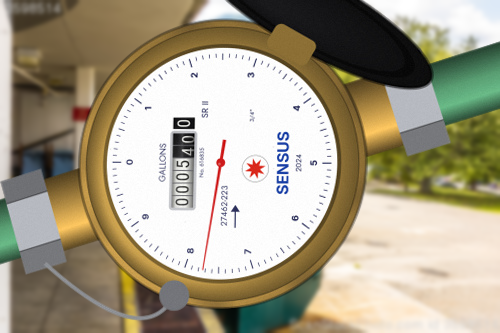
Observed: 5397.7 gal
